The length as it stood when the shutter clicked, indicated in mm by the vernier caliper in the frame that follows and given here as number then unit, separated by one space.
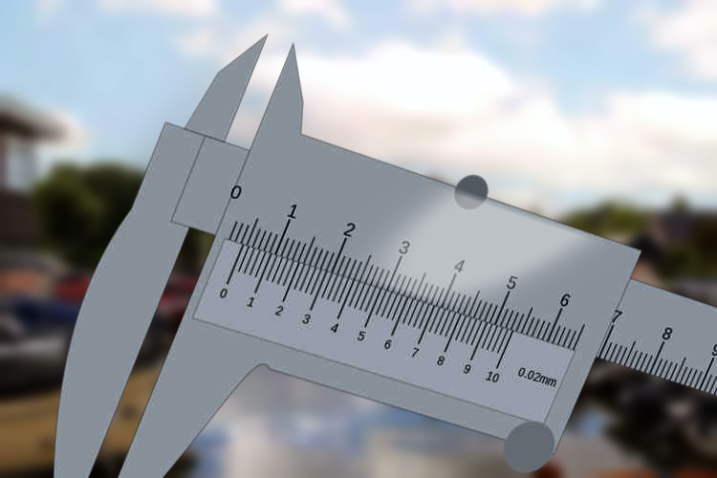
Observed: 4.4 mm
